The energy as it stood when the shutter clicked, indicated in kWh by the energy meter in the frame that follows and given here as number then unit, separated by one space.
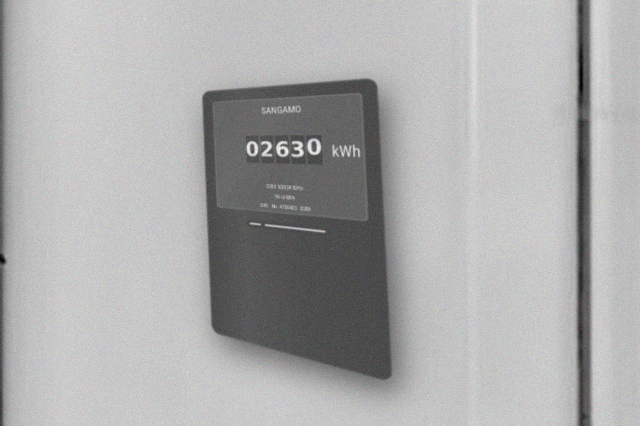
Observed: 2630 kWh
